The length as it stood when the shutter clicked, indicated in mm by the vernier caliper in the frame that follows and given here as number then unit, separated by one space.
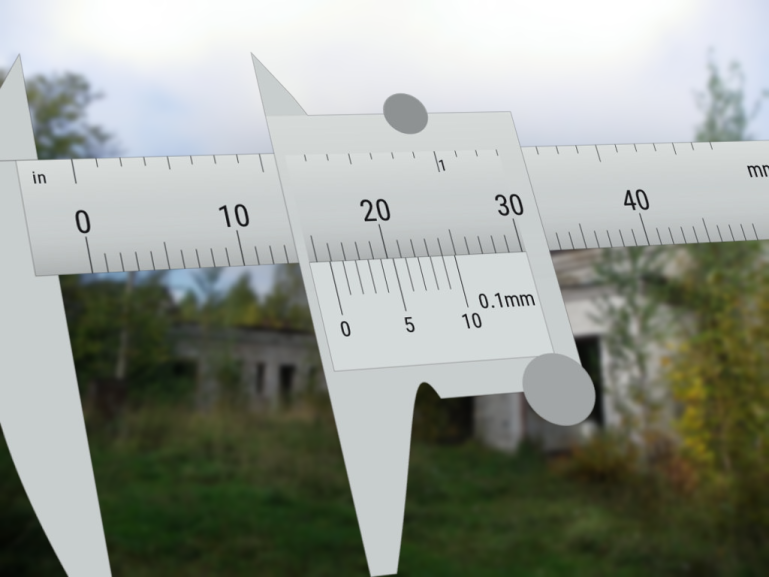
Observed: 15.9 mm
